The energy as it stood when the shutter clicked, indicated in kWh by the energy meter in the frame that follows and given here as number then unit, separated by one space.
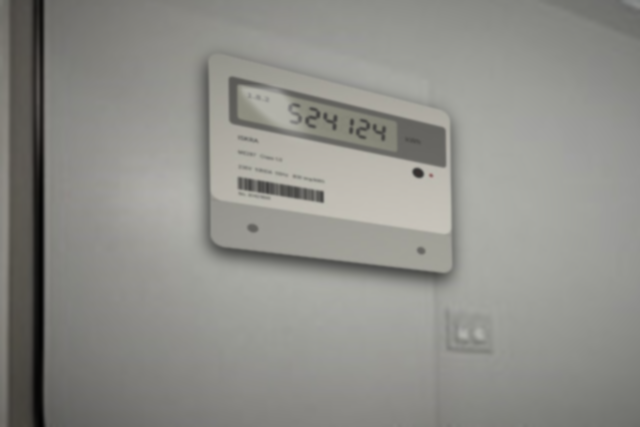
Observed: 524124 kWh
